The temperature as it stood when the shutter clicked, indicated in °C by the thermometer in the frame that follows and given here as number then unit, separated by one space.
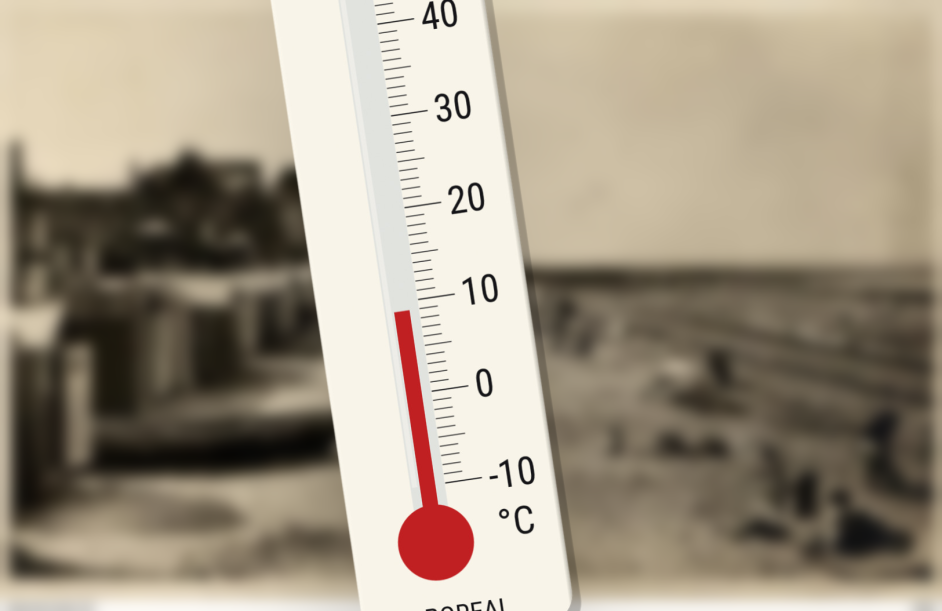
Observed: 9 °C
